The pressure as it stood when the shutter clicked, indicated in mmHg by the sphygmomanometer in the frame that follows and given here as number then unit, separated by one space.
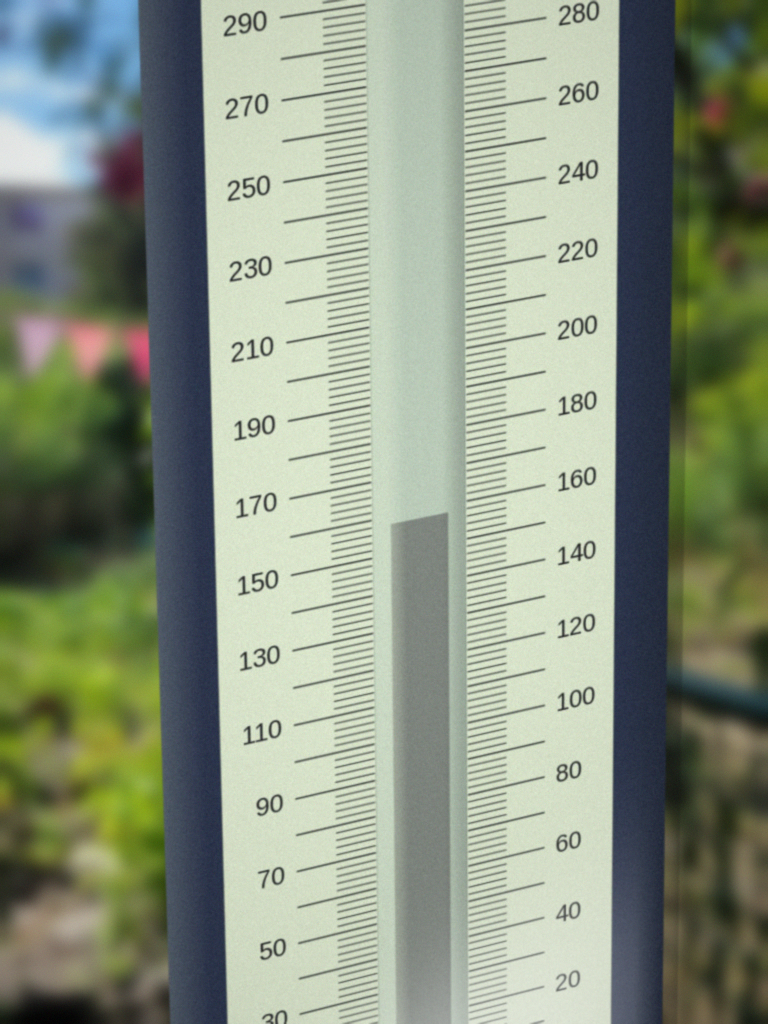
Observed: 158 mmHg
